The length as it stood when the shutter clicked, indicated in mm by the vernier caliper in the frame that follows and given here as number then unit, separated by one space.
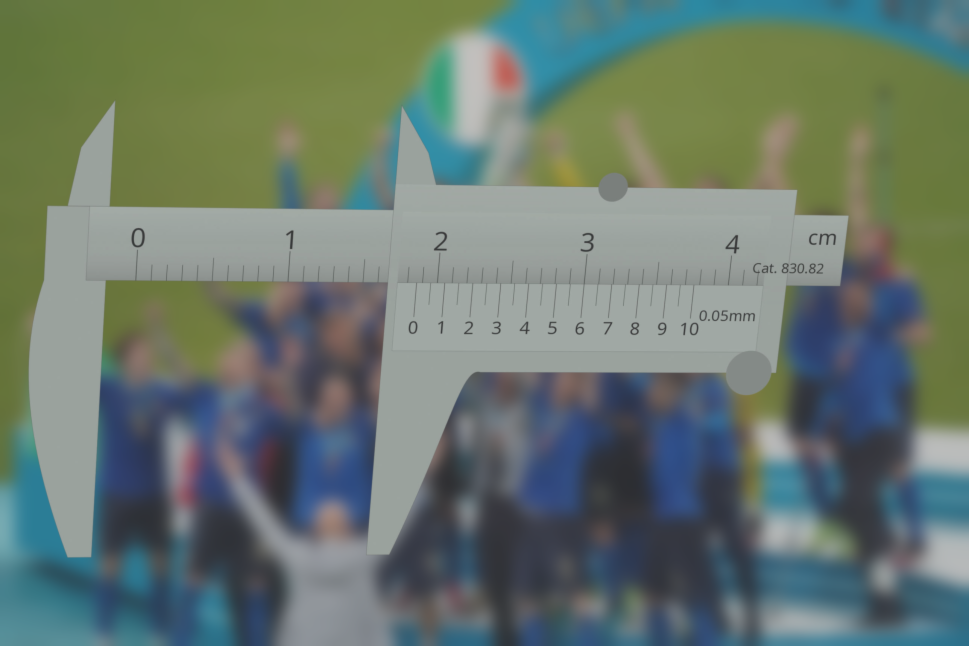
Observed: 18.6 mm
